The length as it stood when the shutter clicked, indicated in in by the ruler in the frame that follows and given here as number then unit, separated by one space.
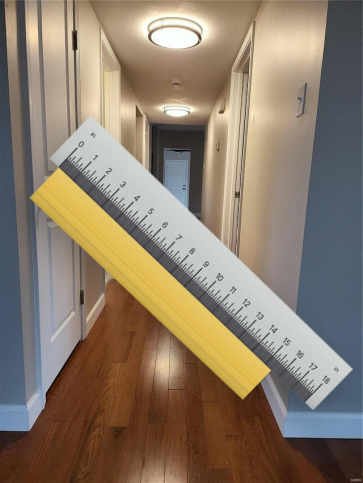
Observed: 15.5 in
